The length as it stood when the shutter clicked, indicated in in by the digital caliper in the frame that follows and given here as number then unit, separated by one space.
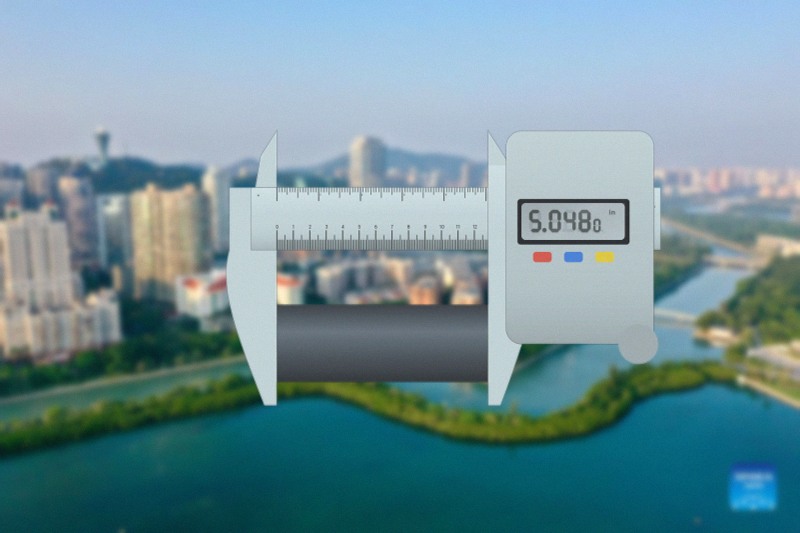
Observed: 5.0480 in
